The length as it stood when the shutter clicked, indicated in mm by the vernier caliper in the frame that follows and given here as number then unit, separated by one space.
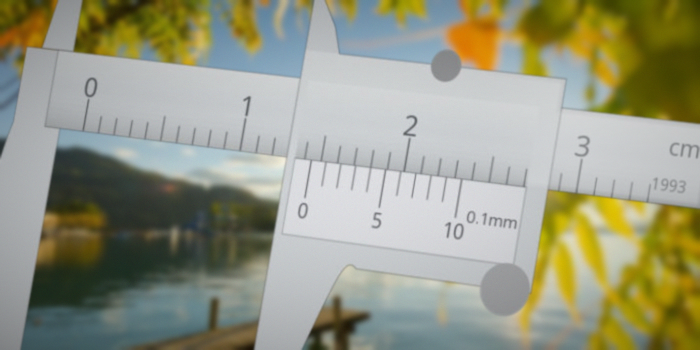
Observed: 14.4 mm
